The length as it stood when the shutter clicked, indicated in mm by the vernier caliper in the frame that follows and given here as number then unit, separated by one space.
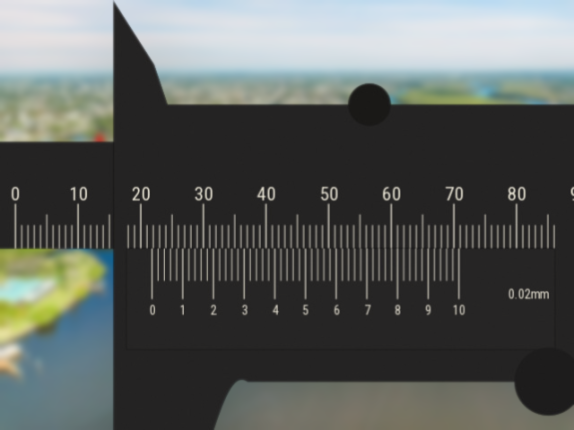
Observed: 21.8 mm
